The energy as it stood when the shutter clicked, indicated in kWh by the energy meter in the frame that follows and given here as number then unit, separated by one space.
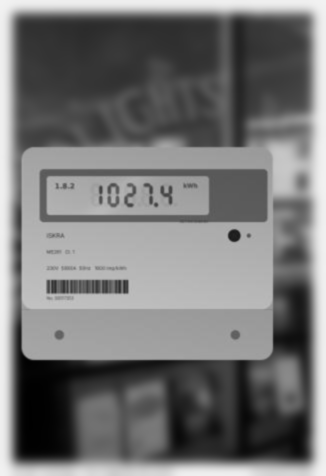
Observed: 1027.4 kWh
